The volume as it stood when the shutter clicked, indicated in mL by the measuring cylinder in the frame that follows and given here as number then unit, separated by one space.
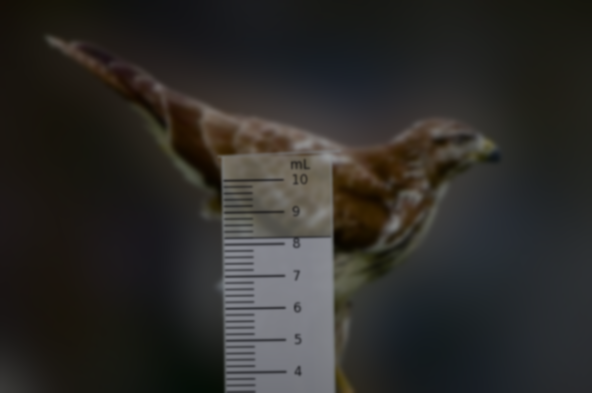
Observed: 8.2 mL
